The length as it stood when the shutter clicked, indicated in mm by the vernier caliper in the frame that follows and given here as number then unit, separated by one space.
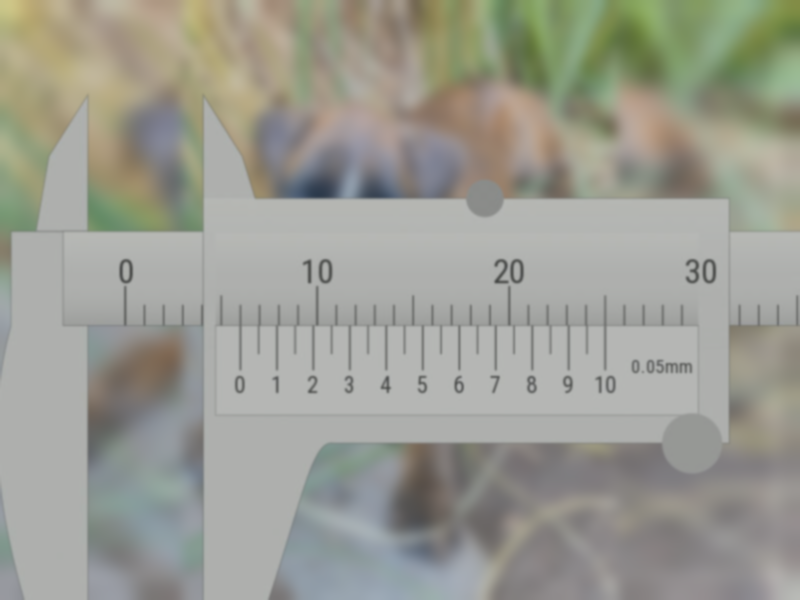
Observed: 6.0 mm
